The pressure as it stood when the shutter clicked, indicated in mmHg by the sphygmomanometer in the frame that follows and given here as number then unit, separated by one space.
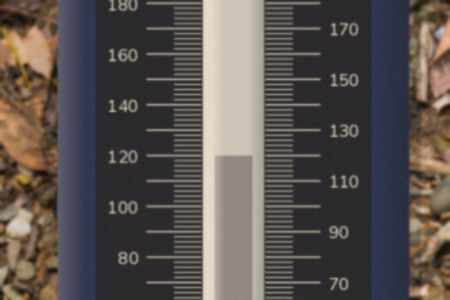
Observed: 120 mmHg
